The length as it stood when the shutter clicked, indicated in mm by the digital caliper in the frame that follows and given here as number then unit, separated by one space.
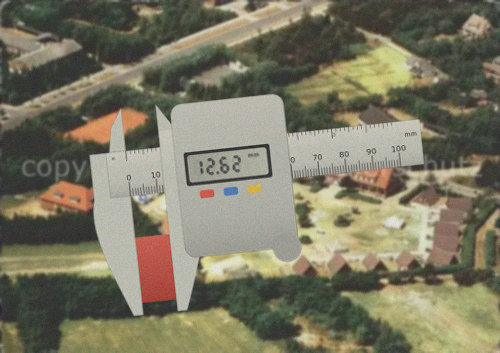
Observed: 12.62 mm
